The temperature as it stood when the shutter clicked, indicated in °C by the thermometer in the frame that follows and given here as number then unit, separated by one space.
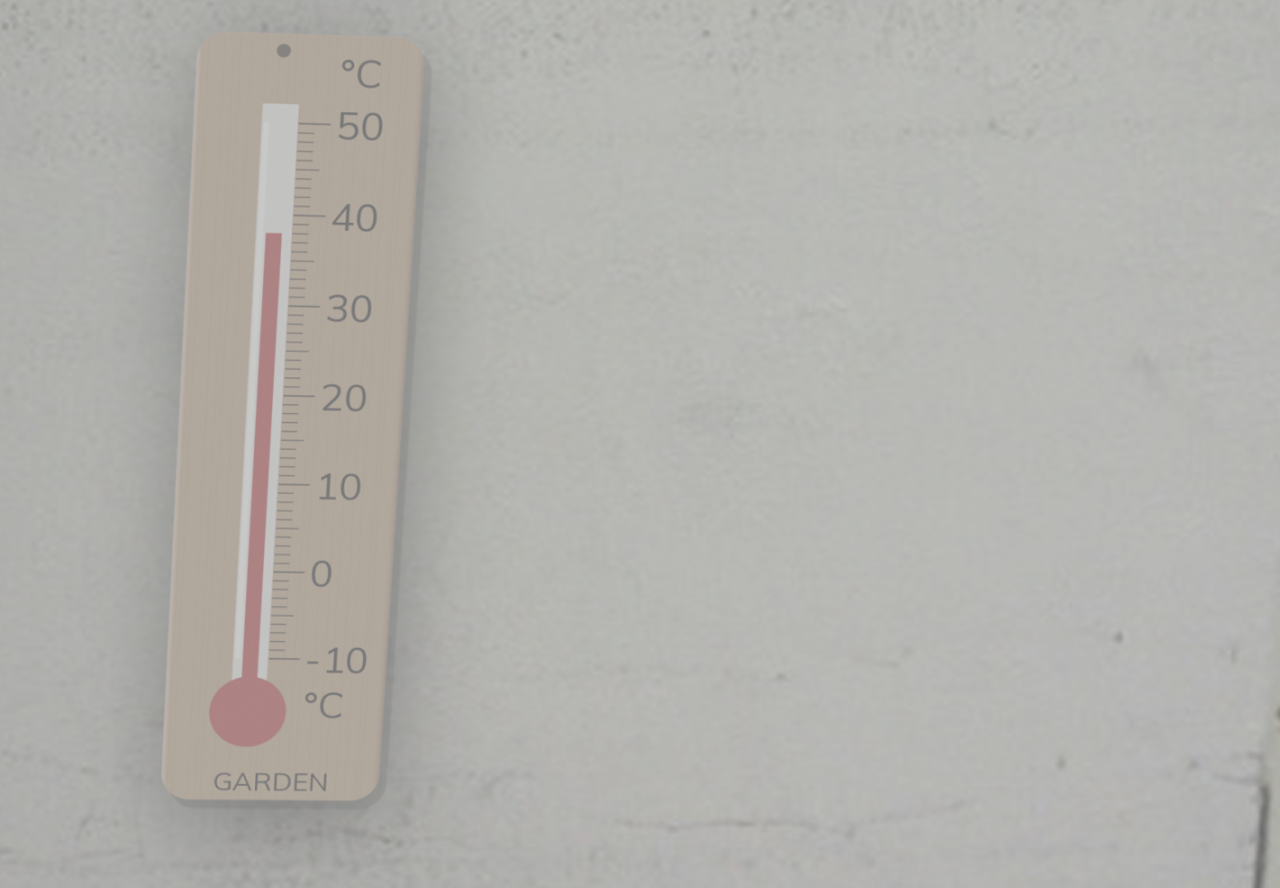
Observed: 38 °C
